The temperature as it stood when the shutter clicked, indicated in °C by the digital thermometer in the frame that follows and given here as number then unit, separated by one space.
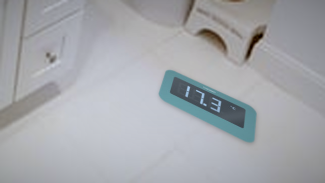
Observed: 17.3 °C
